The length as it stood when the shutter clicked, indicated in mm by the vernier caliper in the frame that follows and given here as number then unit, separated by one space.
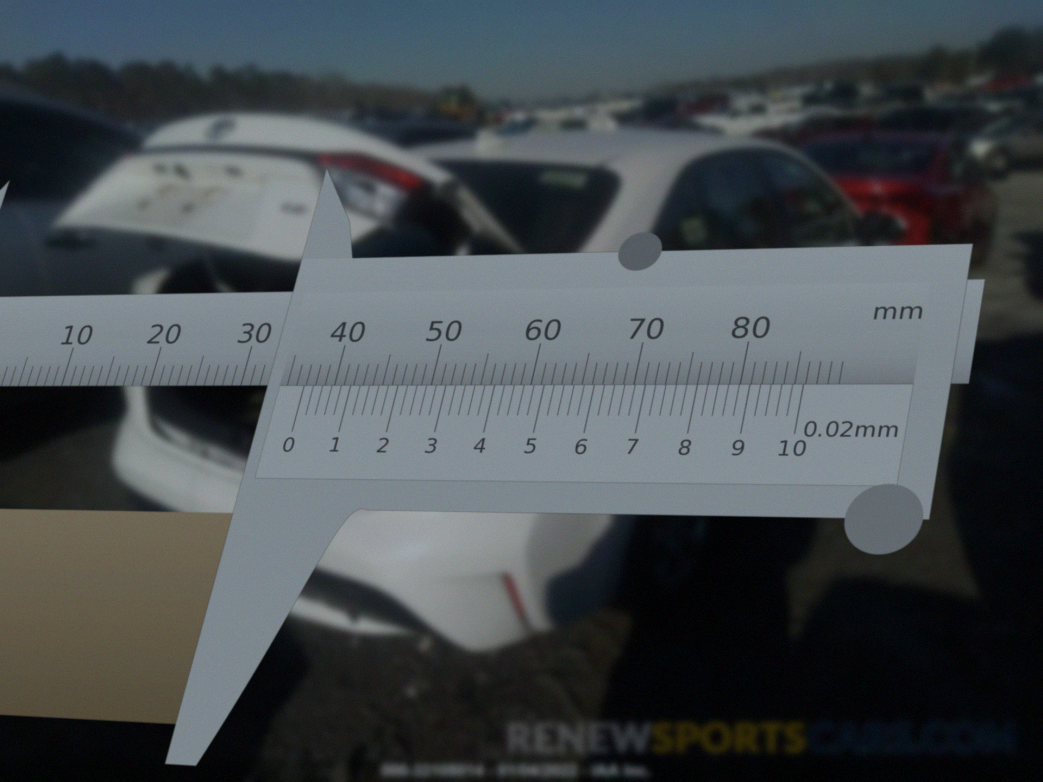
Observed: 36.8 mm
